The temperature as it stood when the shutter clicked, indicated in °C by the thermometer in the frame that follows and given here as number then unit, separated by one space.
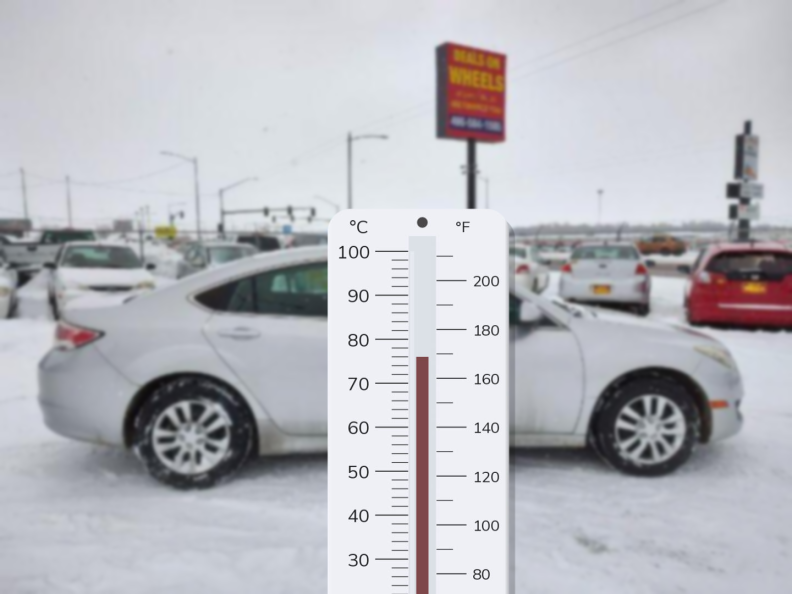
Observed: 76 °C
